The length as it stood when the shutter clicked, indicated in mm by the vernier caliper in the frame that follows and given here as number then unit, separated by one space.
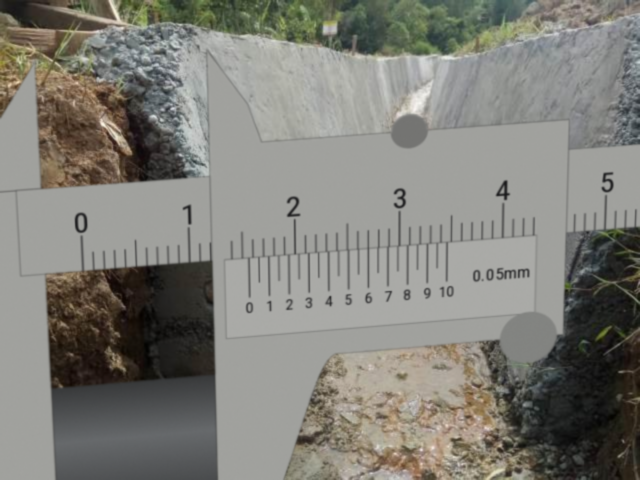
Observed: 15.6 mm
